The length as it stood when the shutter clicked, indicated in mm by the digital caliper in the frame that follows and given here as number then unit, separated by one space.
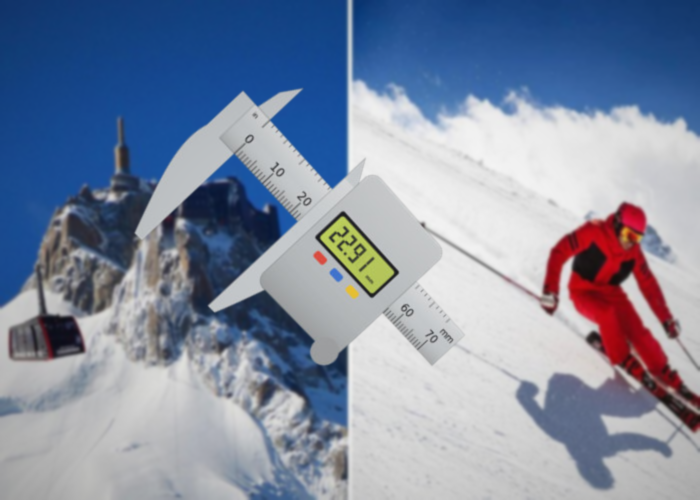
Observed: 22.91 mm
